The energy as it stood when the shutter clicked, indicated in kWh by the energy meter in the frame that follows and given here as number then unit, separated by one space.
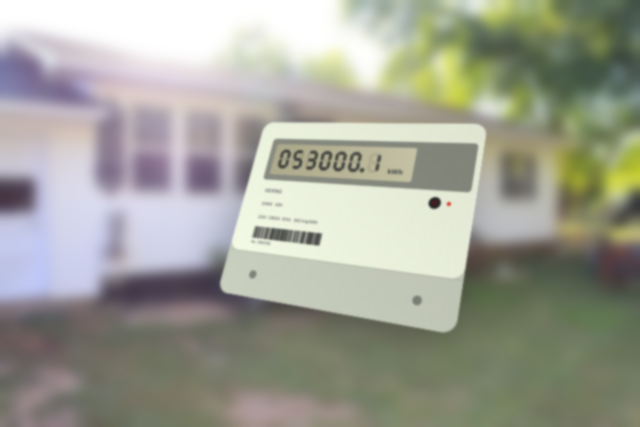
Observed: 53000.1 kWh
